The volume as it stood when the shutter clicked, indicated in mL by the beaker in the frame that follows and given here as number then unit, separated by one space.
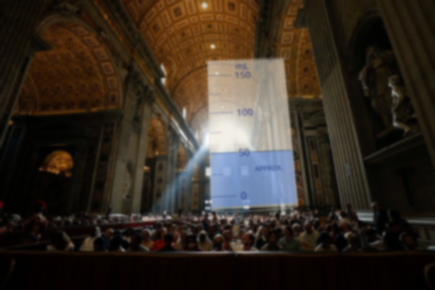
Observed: 50 mL
